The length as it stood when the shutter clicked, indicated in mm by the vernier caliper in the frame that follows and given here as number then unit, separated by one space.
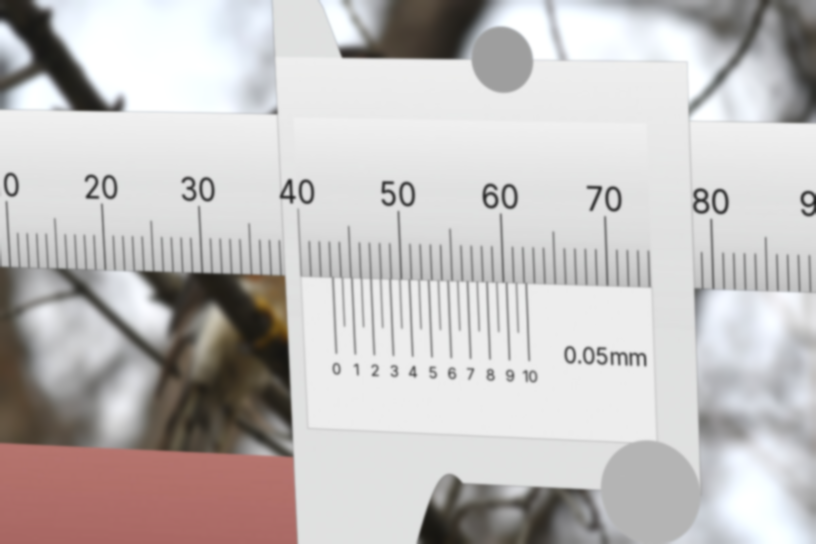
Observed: 43.2 mm
